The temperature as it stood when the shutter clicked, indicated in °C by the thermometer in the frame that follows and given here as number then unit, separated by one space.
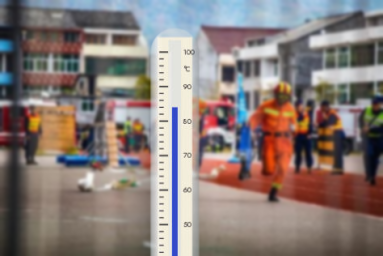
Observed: 84 °C
